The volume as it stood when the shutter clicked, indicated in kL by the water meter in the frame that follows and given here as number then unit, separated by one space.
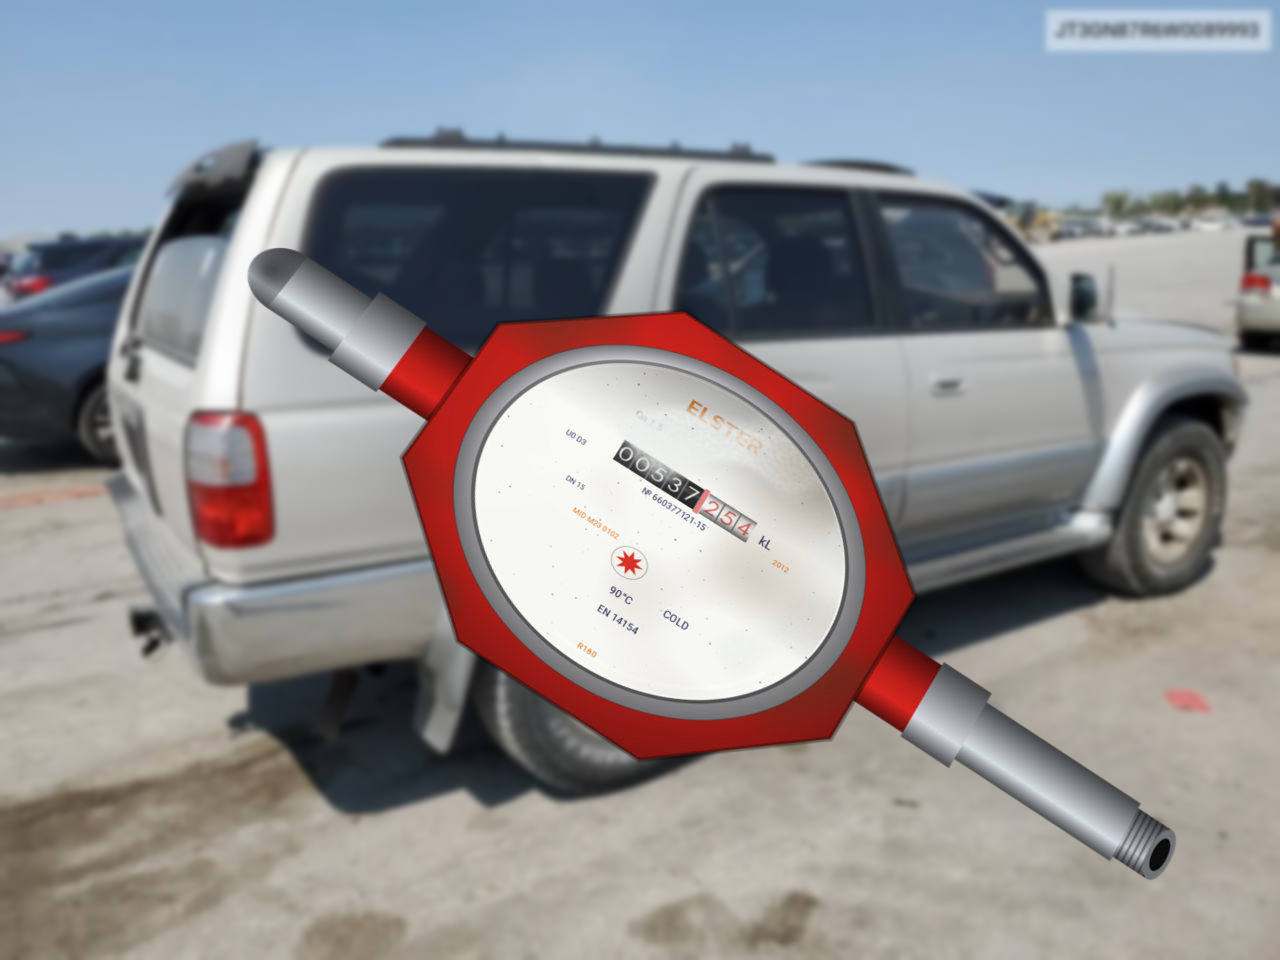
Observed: 537.254 kL
